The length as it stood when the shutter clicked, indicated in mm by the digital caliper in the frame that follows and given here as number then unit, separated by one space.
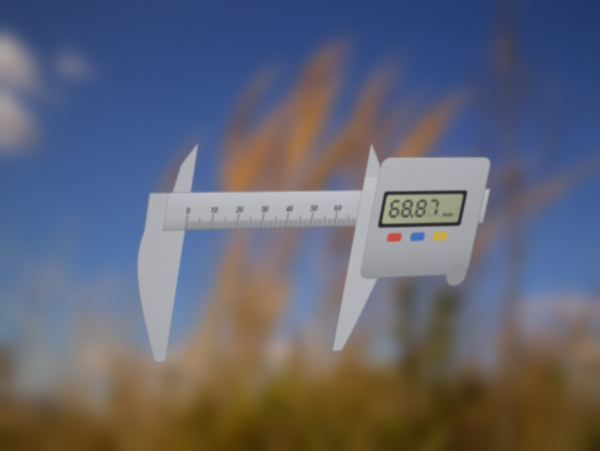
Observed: 68.87 mm
